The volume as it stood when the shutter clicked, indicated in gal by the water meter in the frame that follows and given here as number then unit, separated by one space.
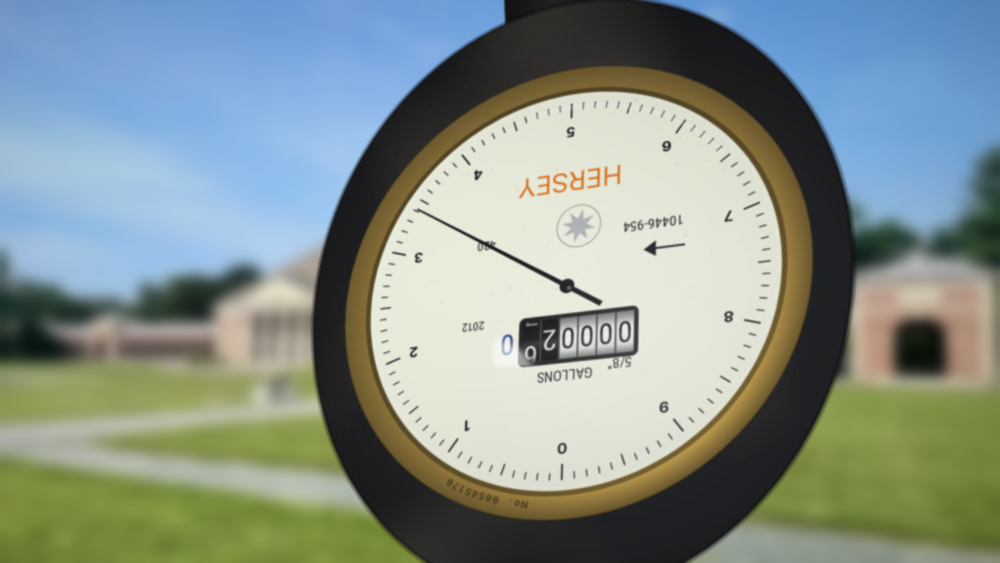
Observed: 263.4 gal
